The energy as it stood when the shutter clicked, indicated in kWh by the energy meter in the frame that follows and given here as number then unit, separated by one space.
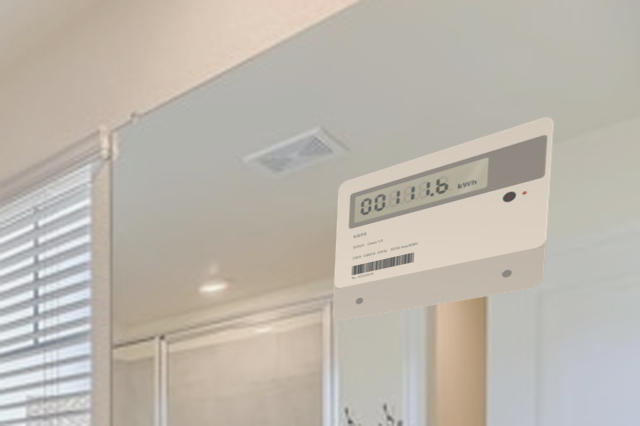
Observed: 111.6 kWh
